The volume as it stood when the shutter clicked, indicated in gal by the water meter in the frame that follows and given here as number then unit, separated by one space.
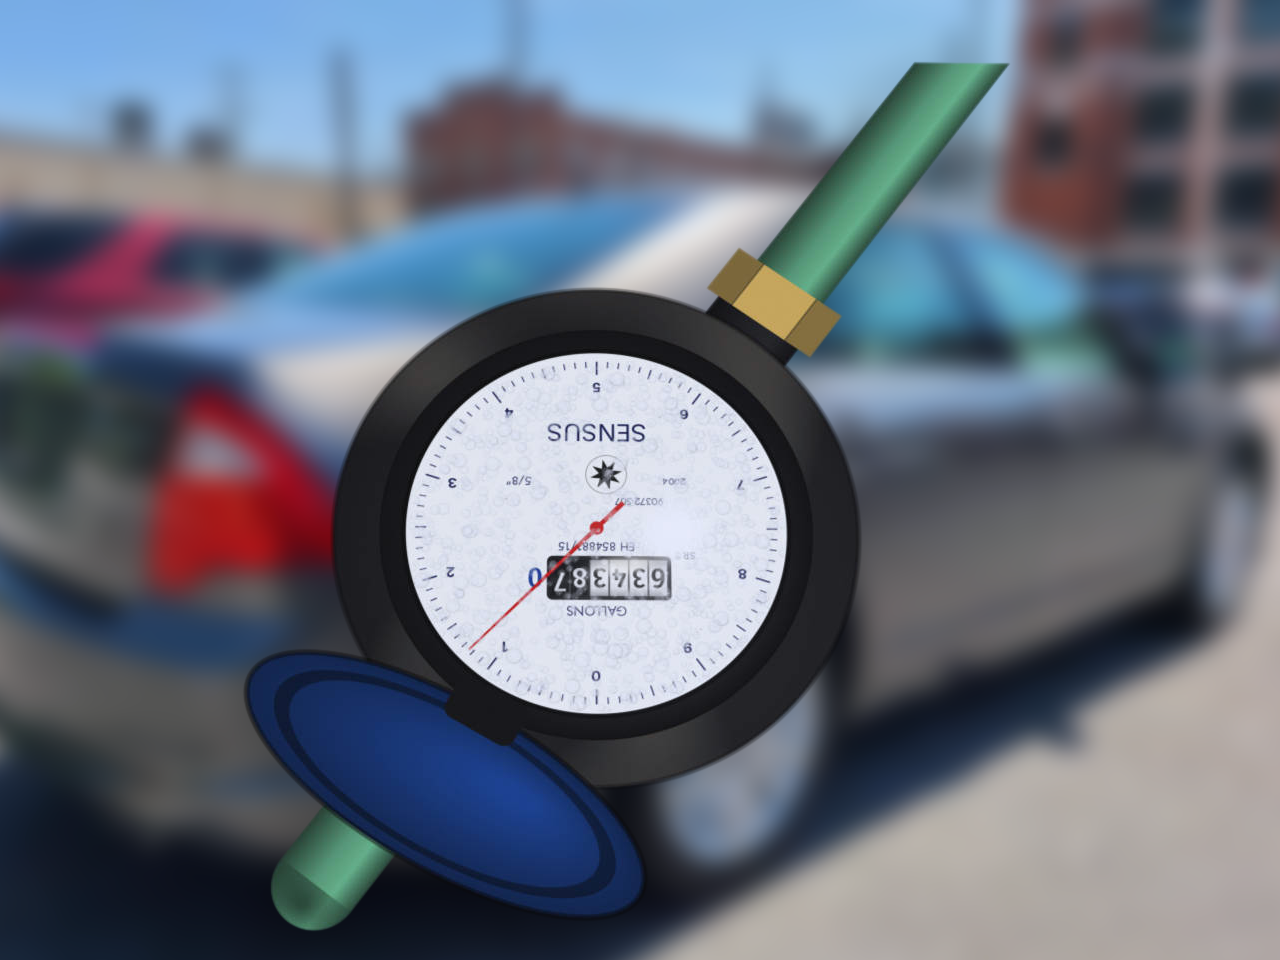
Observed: 6343871.2 gal
